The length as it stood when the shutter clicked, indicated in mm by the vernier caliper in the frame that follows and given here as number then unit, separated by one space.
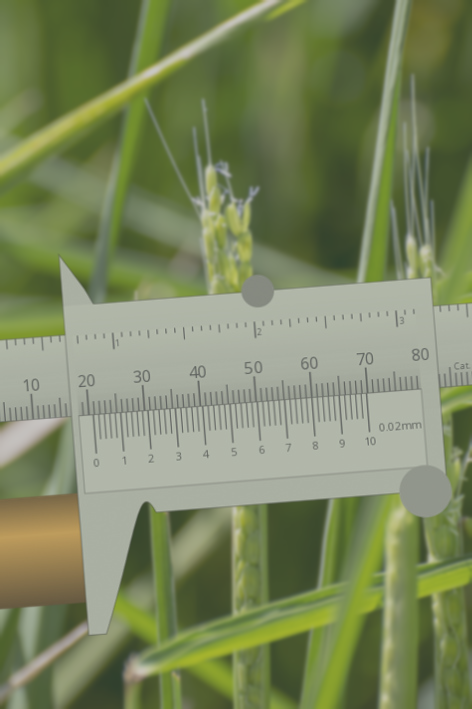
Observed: 20.8 mm
